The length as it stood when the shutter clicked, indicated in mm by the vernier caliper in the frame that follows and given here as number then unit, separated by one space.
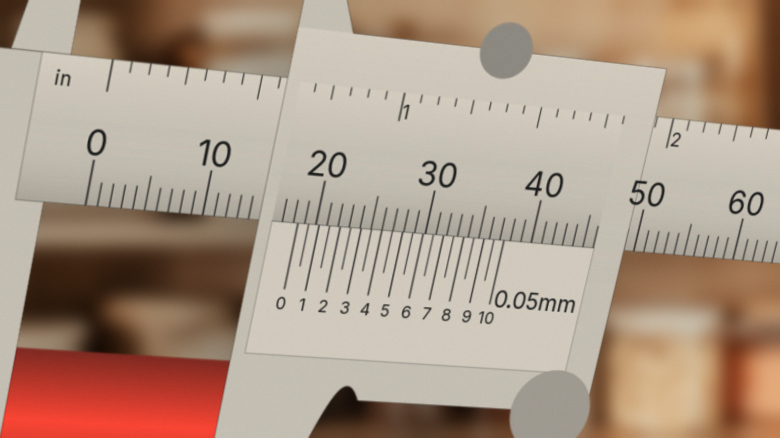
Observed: 18.4 mm
